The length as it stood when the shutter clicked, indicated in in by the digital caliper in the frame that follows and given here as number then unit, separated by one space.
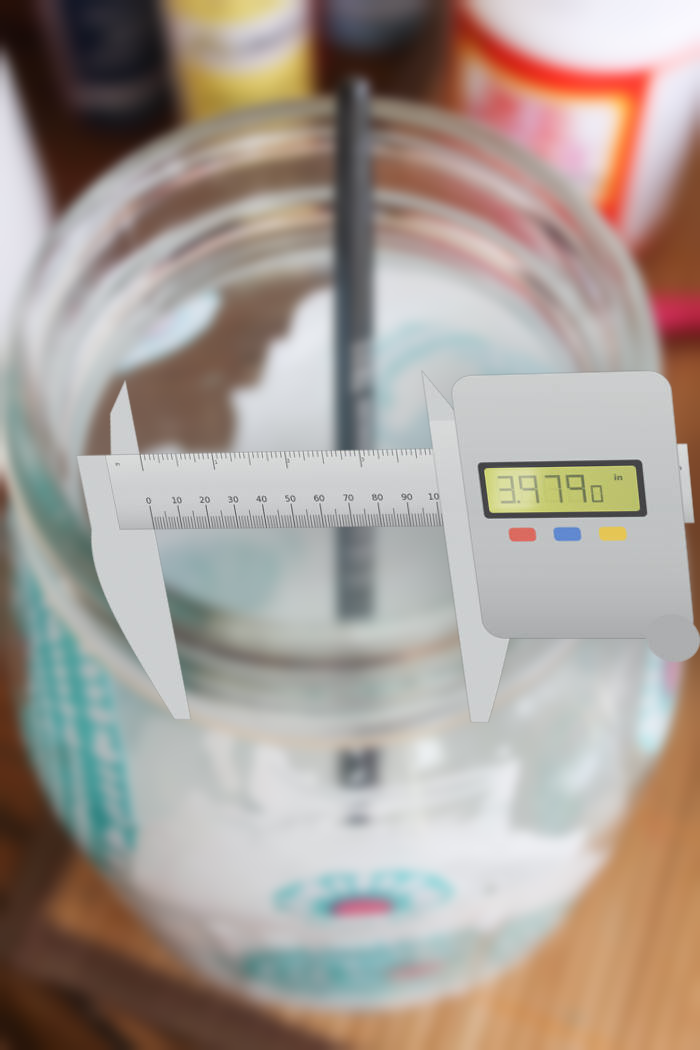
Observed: 3.9790 in
